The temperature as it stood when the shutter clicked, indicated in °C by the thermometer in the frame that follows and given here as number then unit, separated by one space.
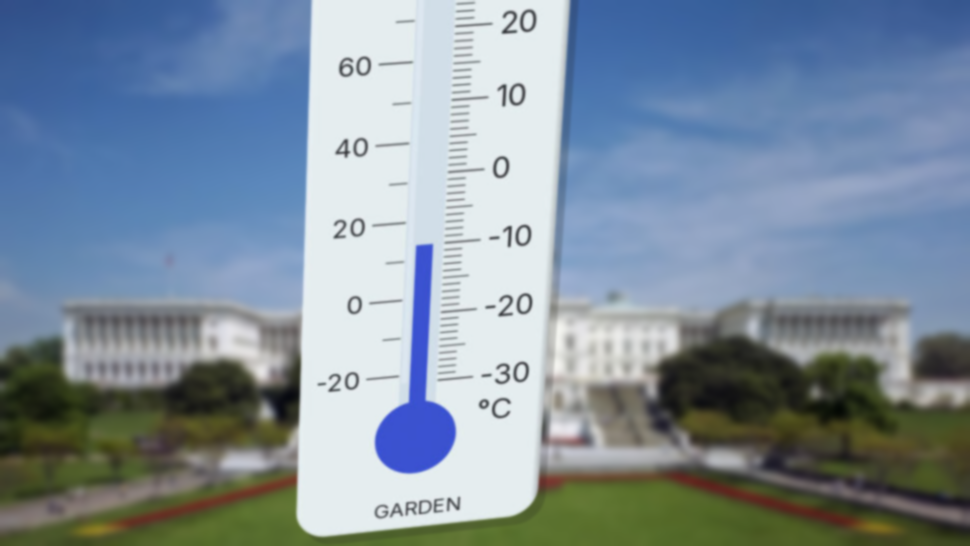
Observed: -10 °C
